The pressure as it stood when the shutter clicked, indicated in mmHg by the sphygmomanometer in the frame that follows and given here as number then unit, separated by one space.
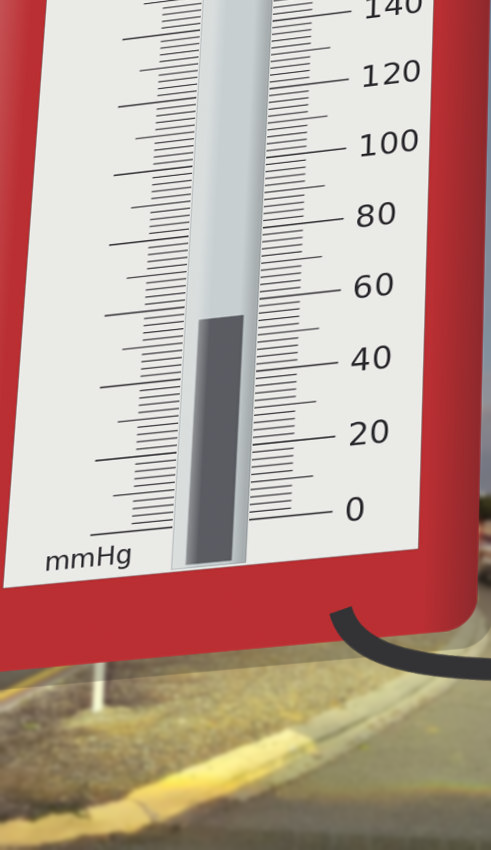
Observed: 56 mmHg
